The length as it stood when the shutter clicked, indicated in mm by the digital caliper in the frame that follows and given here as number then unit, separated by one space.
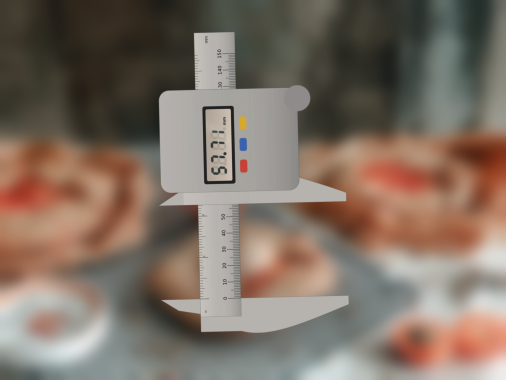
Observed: 57.71 mm
